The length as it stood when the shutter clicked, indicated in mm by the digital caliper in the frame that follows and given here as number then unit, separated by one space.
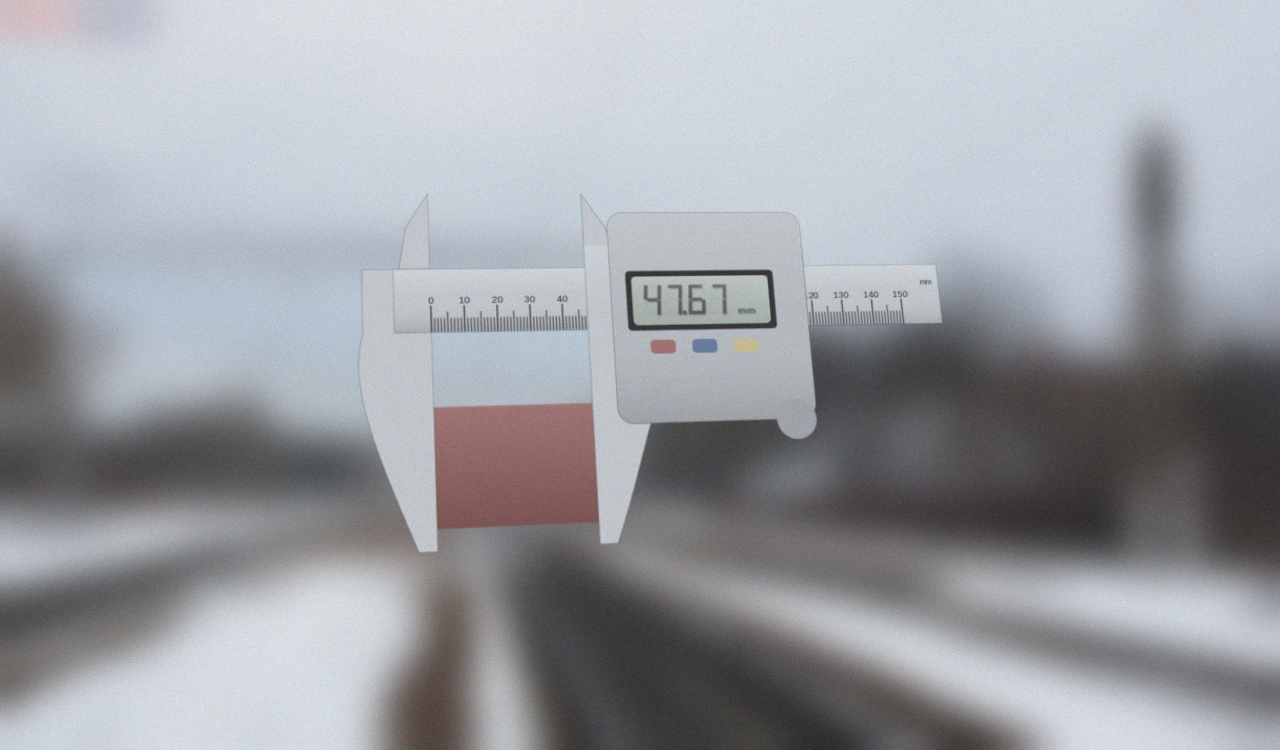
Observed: 47.67 mm
